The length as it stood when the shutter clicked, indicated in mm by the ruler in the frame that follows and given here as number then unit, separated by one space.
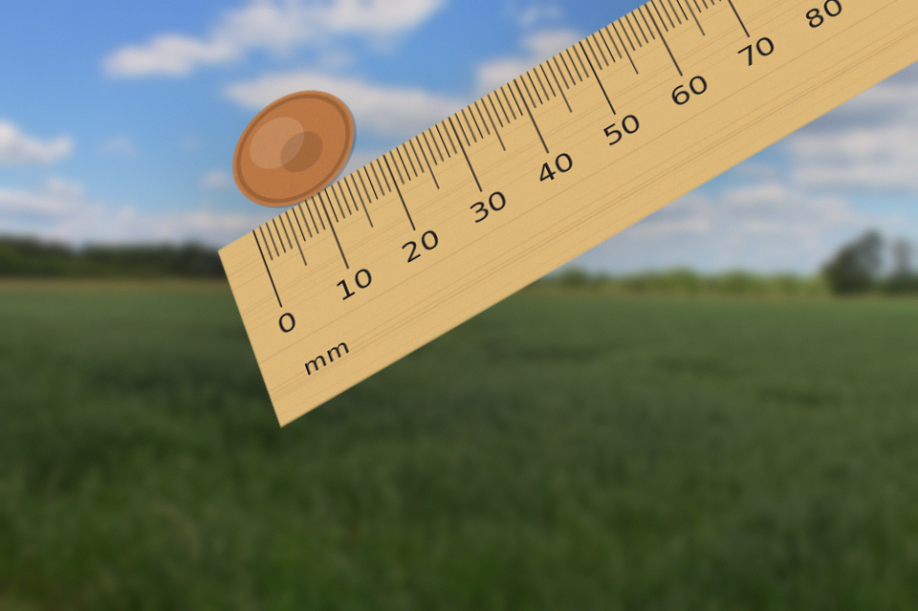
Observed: 18 mm
